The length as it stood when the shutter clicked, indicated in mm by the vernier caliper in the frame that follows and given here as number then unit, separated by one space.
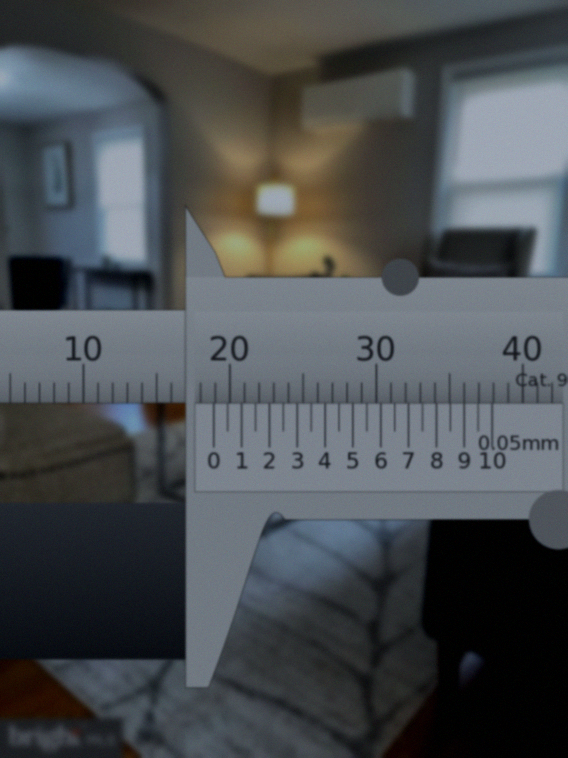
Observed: 18.9 mm
